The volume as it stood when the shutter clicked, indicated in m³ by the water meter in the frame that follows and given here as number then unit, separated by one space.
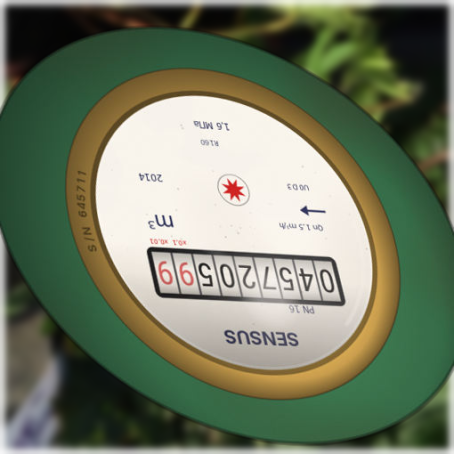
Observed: 457205.99 m³
